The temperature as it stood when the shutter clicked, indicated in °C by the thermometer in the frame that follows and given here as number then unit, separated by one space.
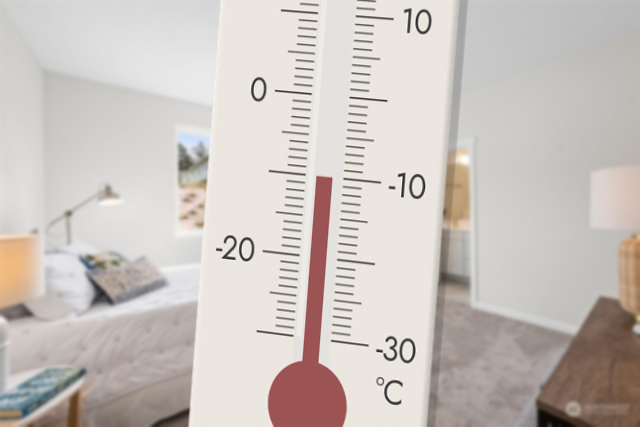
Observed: -10 °C
